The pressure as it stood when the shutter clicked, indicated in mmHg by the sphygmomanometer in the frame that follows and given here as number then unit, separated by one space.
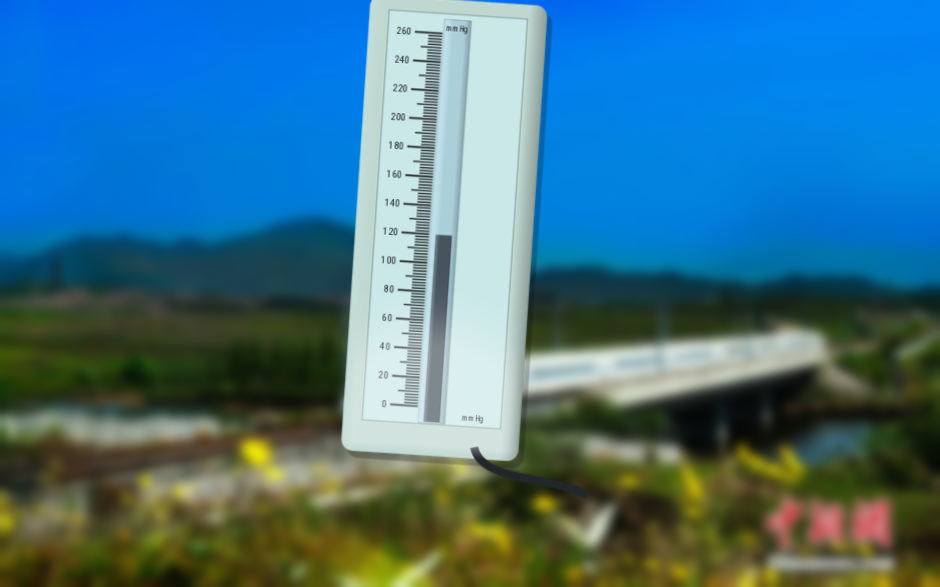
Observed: 120 mmHg
